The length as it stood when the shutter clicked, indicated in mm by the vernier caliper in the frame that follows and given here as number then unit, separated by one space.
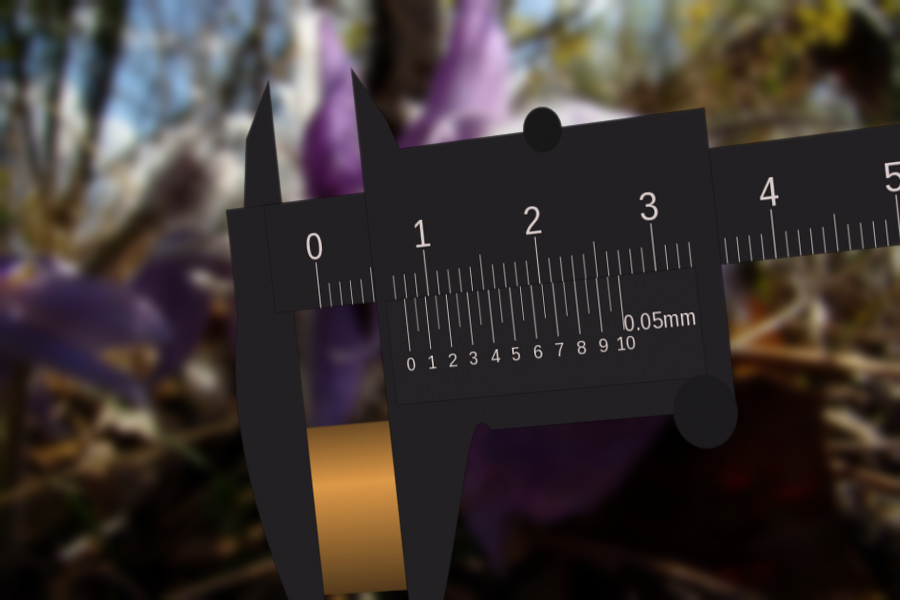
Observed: 7.8 mm
